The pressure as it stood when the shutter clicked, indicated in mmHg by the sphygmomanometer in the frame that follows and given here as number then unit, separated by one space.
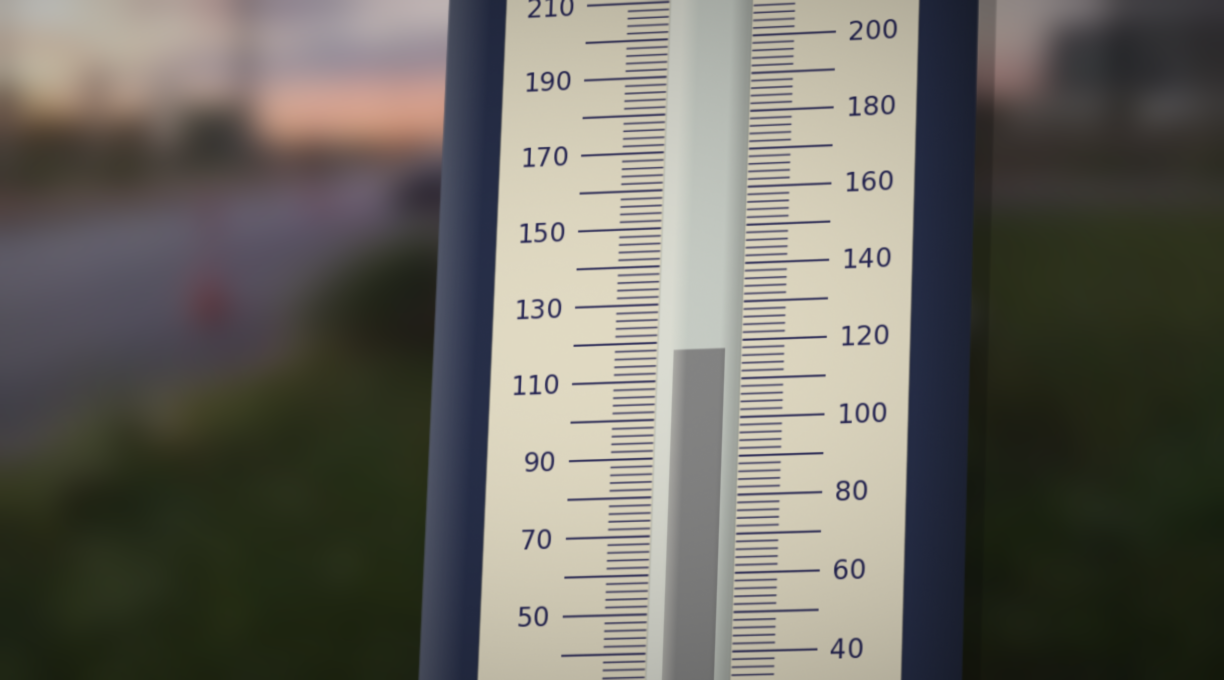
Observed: 118 mmHg
